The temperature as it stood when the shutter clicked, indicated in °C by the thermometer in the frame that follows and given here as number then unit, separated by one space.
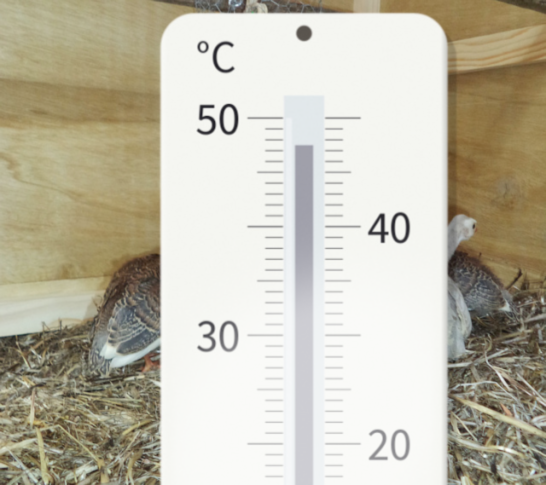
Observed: 47.5 °C
